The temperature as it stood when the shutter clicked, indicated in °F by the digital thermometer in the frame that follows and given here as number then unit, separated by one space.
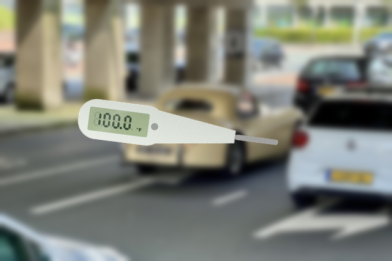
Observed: 100.0 °F
